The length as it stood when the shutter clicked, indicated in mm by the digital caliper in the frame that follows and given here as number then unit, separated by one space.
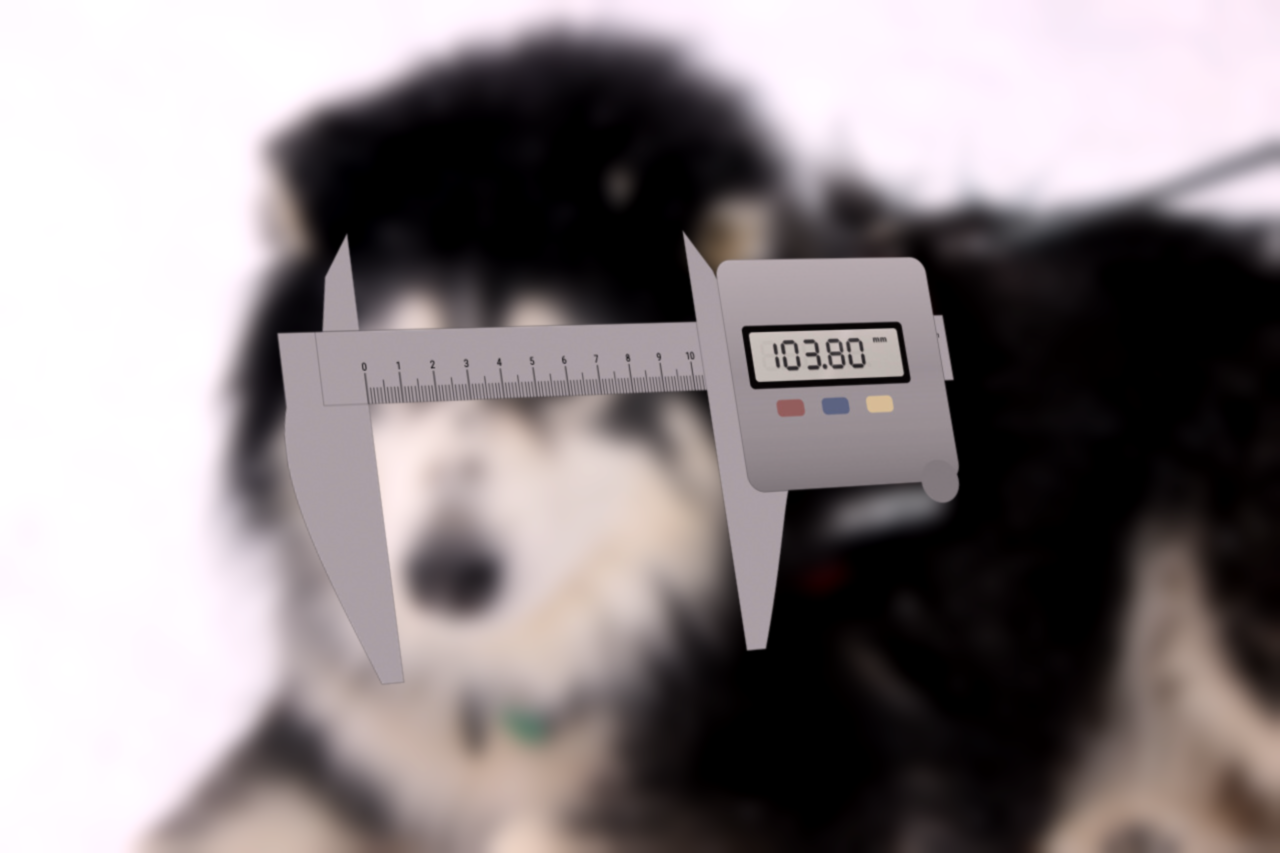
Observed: 103.80 mm
